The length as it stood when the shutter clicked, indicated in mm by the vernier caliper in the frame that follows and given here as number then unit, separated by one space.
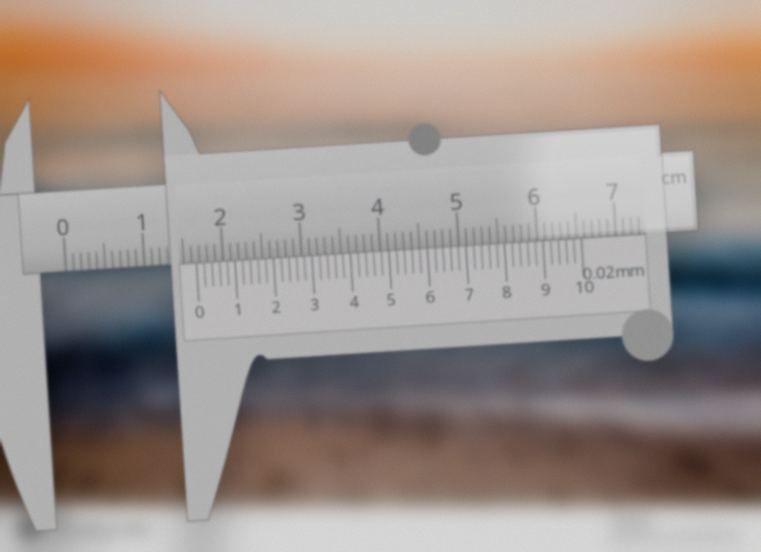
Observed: 16.6 mm
